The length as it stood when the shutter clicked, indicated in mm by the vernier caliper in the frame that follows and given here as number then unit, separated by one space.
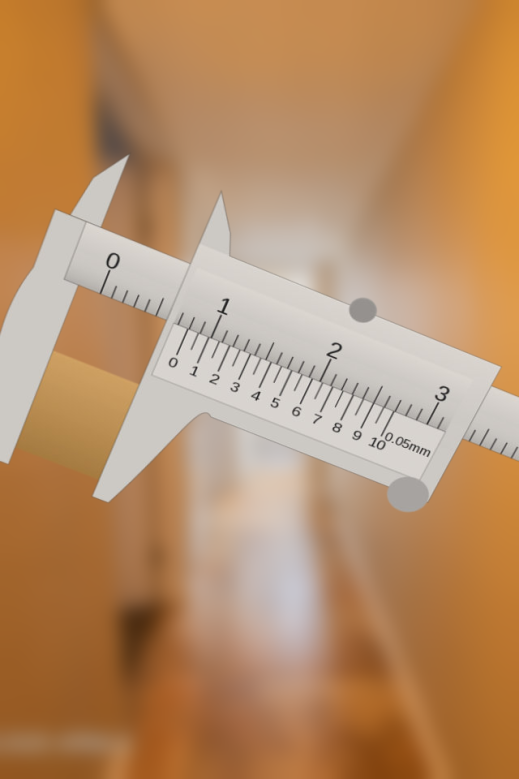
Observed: 7.9 mm
